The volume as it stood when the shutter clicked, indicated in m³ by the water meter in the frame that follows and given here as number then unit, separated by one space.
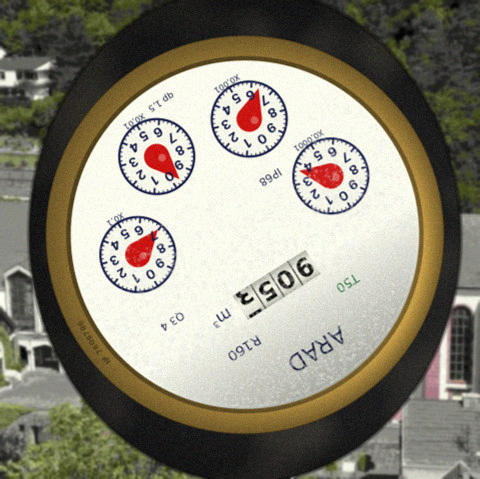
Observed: 9052.6963 m³
